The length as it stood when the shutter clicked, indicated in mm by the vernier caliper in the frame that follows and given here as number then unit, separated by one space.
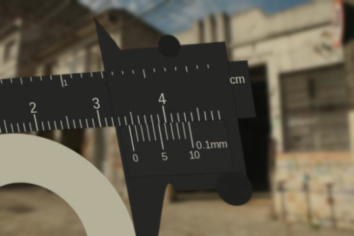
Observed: 34.4 mm
